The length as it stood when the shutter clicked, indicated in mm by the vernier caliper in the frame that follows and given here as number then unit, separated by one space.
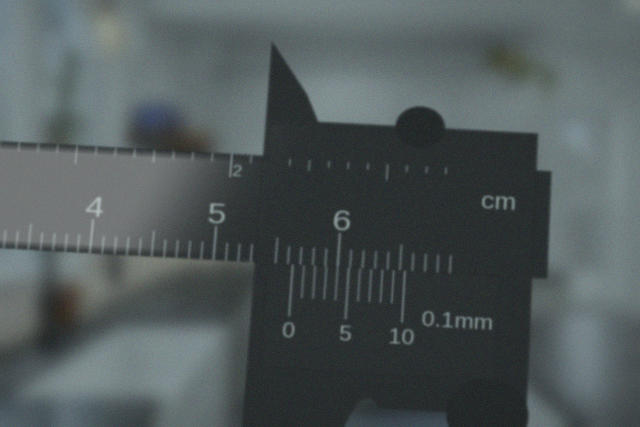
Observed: 56.4 mm
